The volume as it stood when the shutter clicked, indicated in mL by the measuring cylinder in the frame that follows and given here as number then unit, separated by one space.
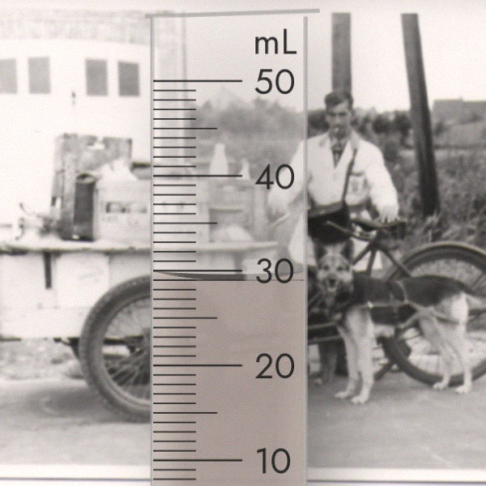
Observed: 29 mL
